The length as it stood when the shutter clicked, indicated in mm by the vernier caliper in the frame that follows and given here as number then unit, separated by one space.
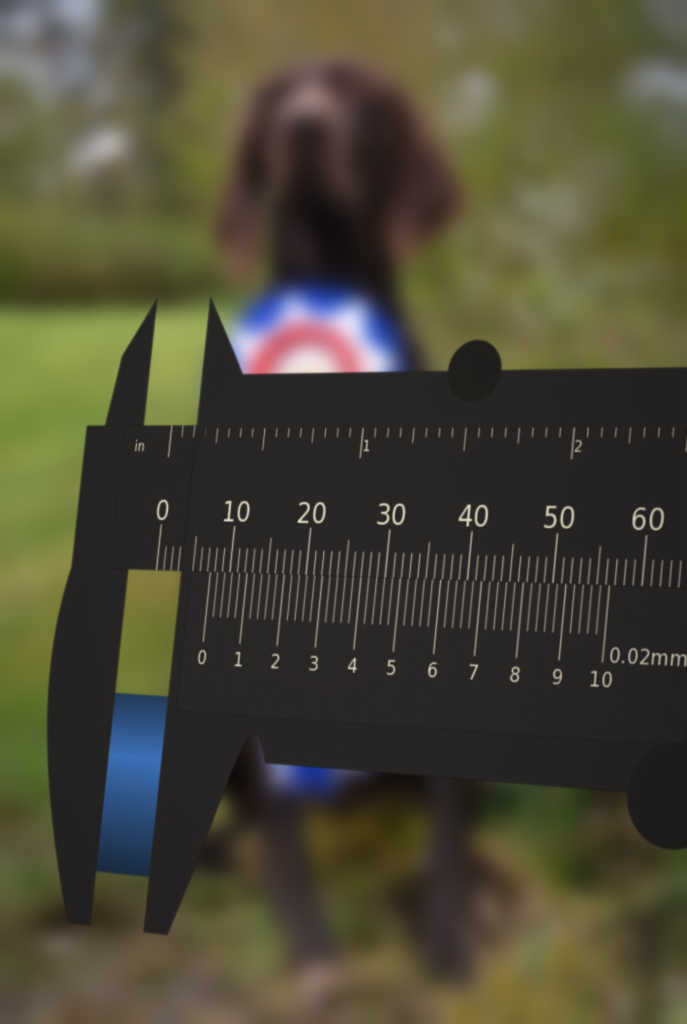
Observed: 7.4 mm
